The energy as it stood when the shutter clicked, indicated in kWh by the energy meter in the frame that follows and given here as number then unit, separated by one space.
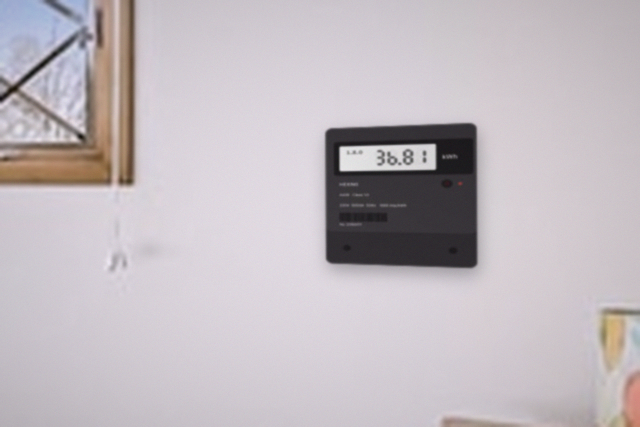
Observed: 36.81 kWh
